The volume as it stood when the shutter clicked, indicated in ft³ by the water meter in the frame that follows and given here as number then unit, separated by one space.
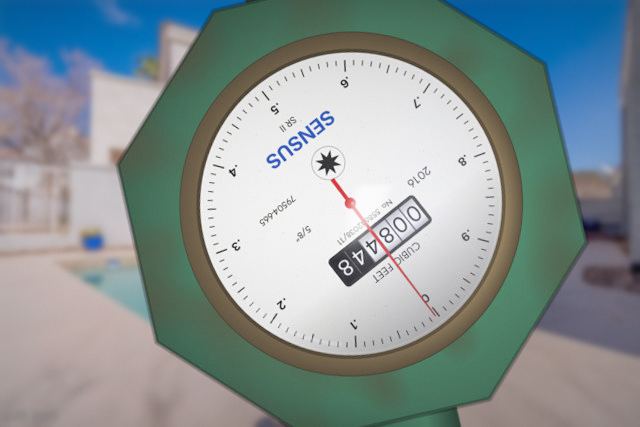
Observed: 8448.00 ft³
